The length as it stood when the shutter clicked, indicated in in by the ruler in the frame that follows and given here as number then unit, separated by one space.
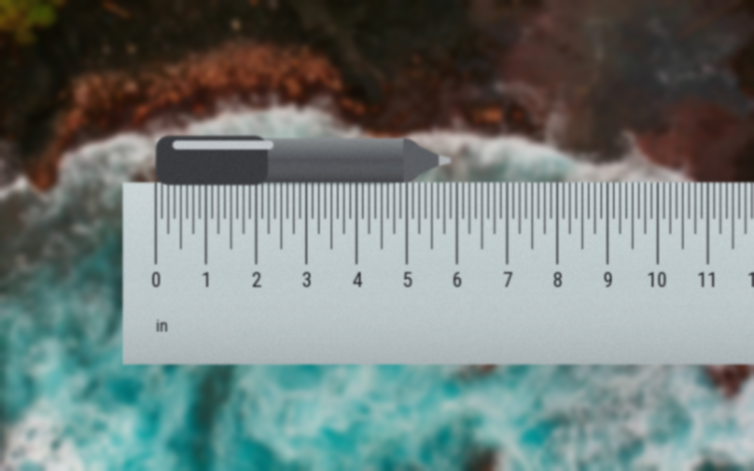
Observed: 5.875 in
